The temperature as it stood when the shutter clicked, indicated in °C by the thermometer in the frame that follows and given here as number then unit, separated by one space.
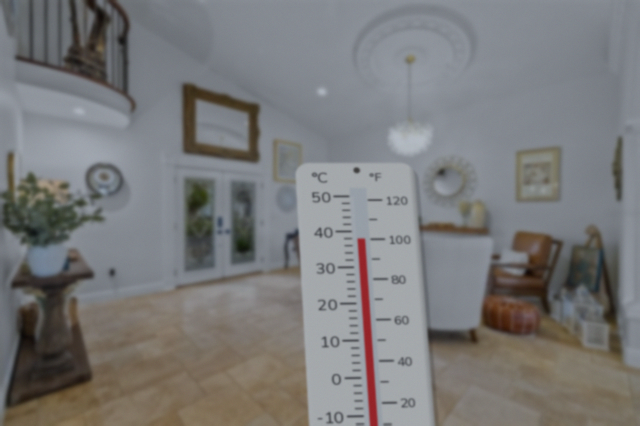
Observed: 38 °C
